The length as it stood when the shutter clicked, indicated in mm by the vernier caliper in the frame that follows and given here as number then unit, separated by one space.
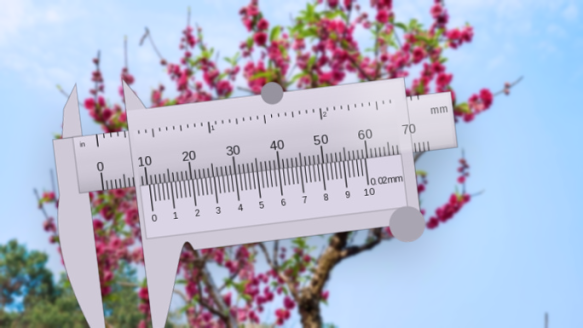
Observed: 10.5 mm
